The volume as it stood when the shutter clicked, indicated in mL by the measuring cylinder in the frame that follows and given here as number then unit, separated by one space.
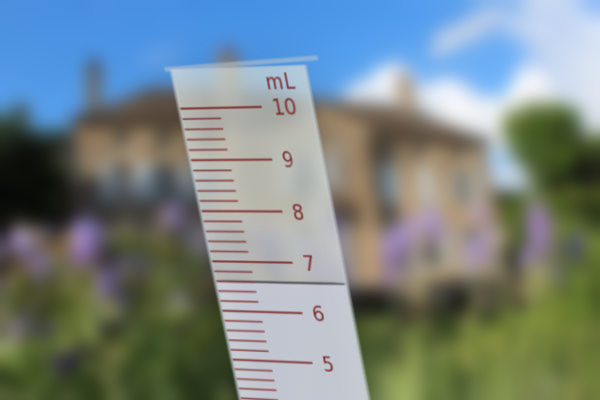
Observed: 6.6 mL
